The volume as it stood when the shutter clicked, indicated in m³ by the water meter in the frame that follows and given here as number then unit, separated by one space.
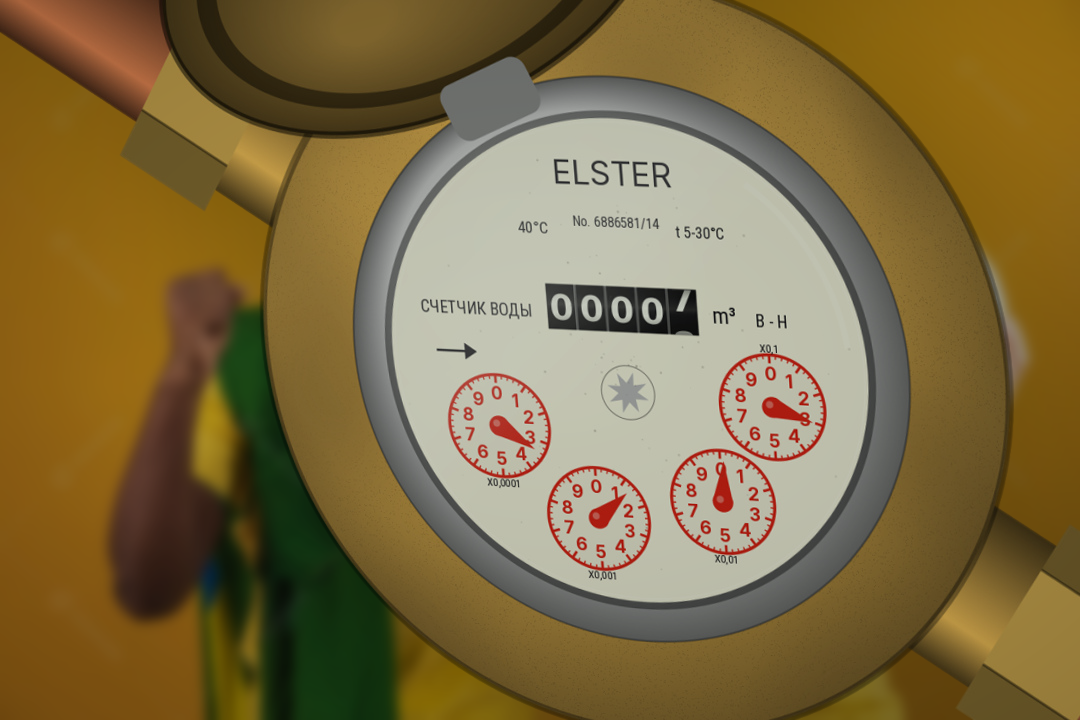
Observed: 7.3013 m³
